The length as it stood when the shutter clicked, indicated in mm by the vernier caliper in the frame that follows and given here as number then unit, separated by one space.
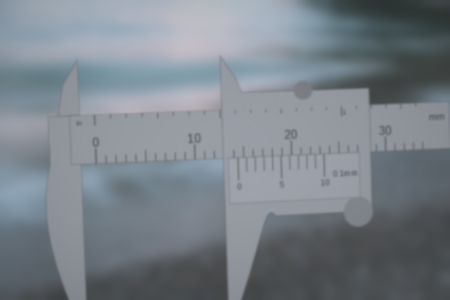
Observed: 14.4 mm
